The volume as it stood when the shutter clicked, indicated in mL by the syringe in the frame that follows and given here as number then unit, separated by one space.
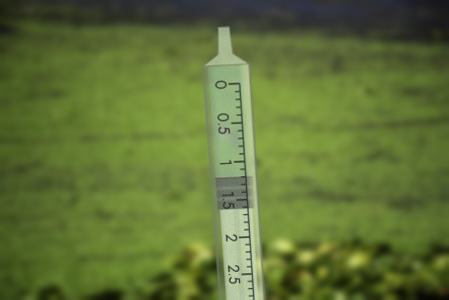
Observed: 1.2 mL
